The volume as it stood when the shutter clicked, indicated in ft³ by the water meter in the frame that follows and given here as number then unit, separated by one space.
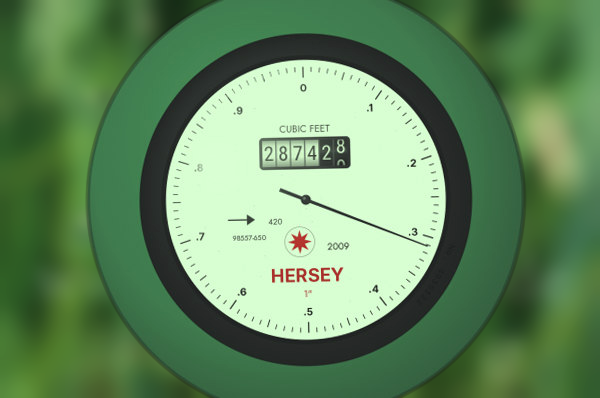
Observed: 287428.31 ft³
